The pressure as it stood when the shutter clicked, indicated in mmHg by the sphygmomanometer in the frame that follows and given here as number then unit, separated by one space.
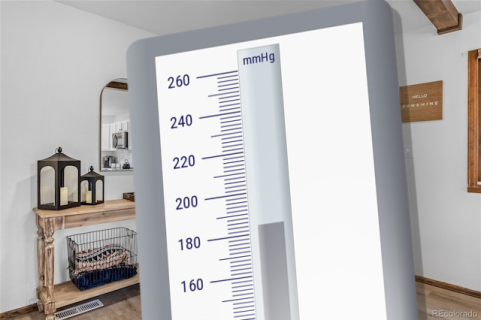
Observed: 184 mmHg
